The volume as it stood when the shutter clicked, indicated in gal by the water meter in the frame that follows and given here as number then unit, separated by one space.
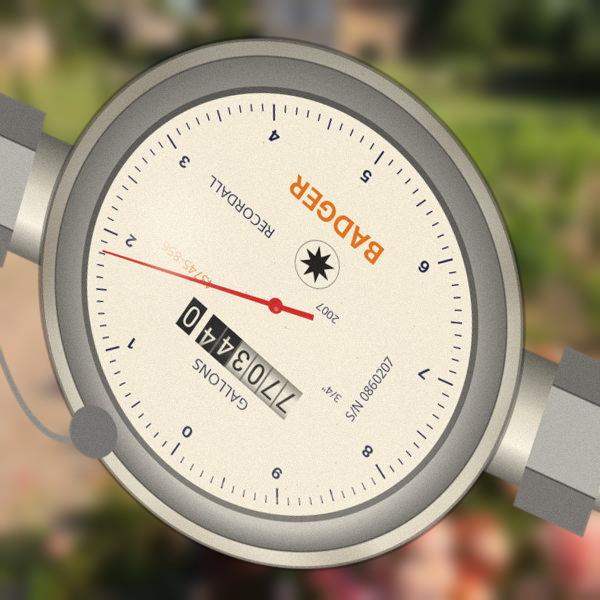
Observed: 7703441.8 gal
